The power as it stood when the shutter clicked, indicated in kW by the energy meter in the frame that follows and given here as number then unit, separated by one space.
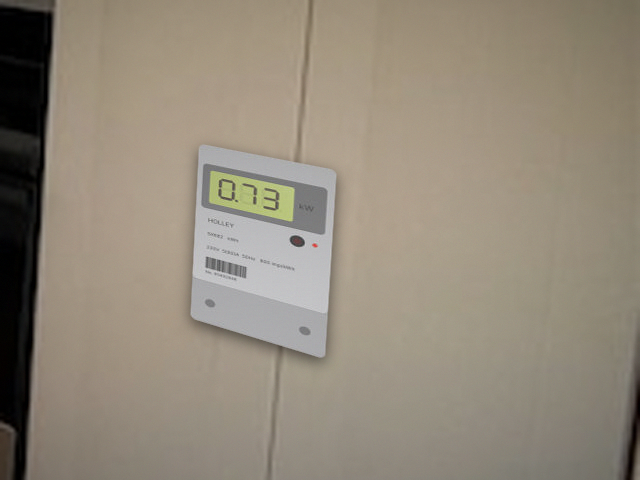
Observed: 0.73 kW
